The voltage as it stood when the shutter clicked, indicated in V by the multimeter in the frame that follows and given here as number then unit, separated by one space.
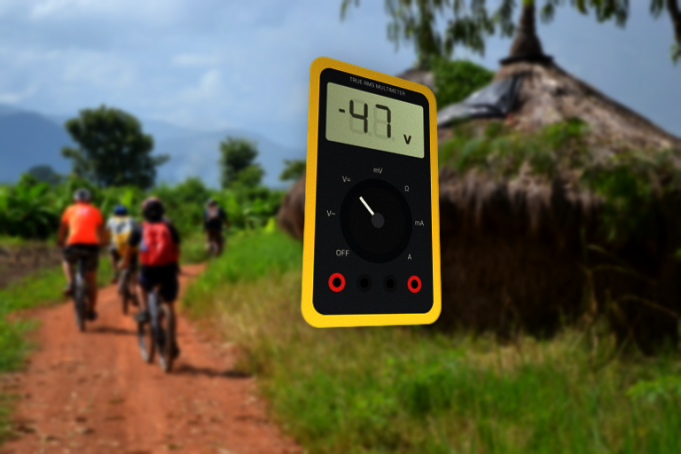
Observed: -47 V
